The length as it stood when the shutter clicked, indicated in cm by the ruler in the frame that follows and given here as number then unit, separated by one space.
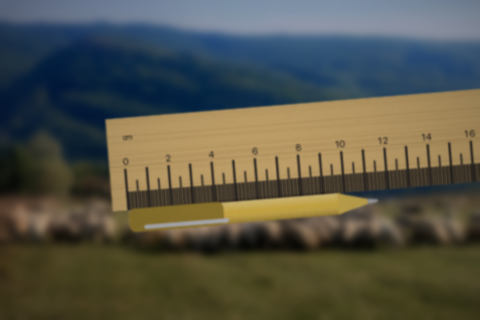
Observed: 11.5 cm
